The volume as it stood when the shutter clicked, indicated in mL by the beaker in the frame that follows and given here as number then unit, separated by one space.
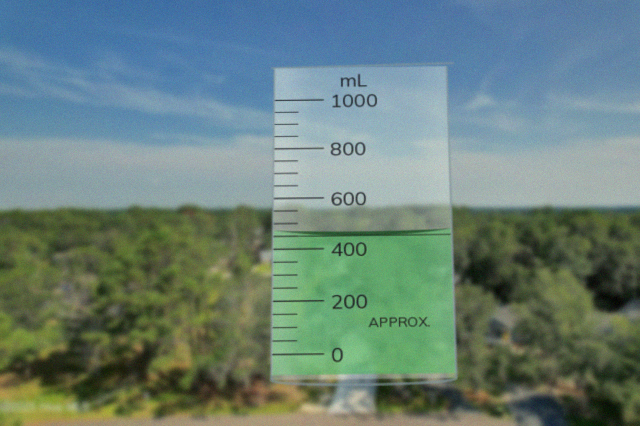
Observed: 450 mL
